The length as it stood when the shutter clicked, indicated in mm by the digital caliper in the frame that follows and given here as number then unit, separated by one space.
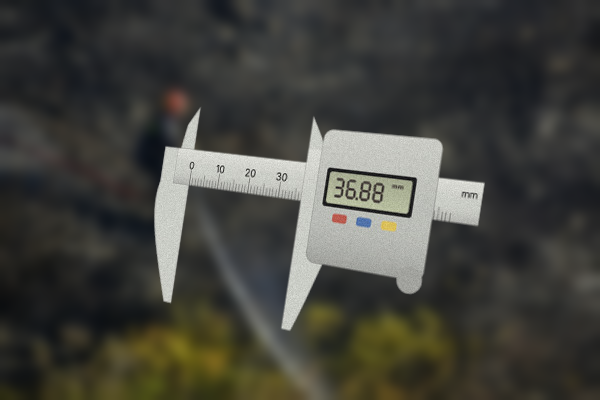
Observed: 36.88 mm
